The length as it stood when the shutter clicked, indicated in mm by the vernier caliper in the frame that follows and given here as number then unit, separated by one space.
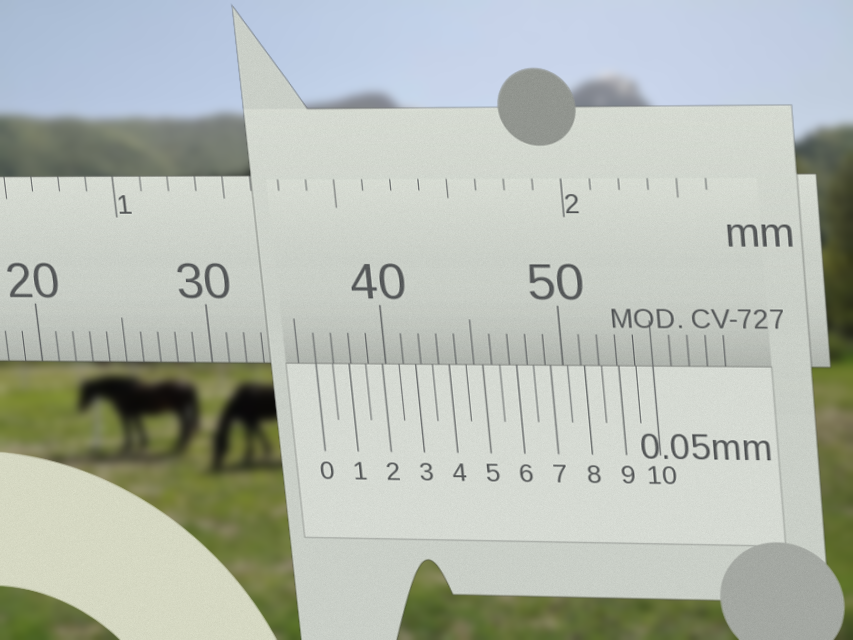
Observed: 36.0 mm
